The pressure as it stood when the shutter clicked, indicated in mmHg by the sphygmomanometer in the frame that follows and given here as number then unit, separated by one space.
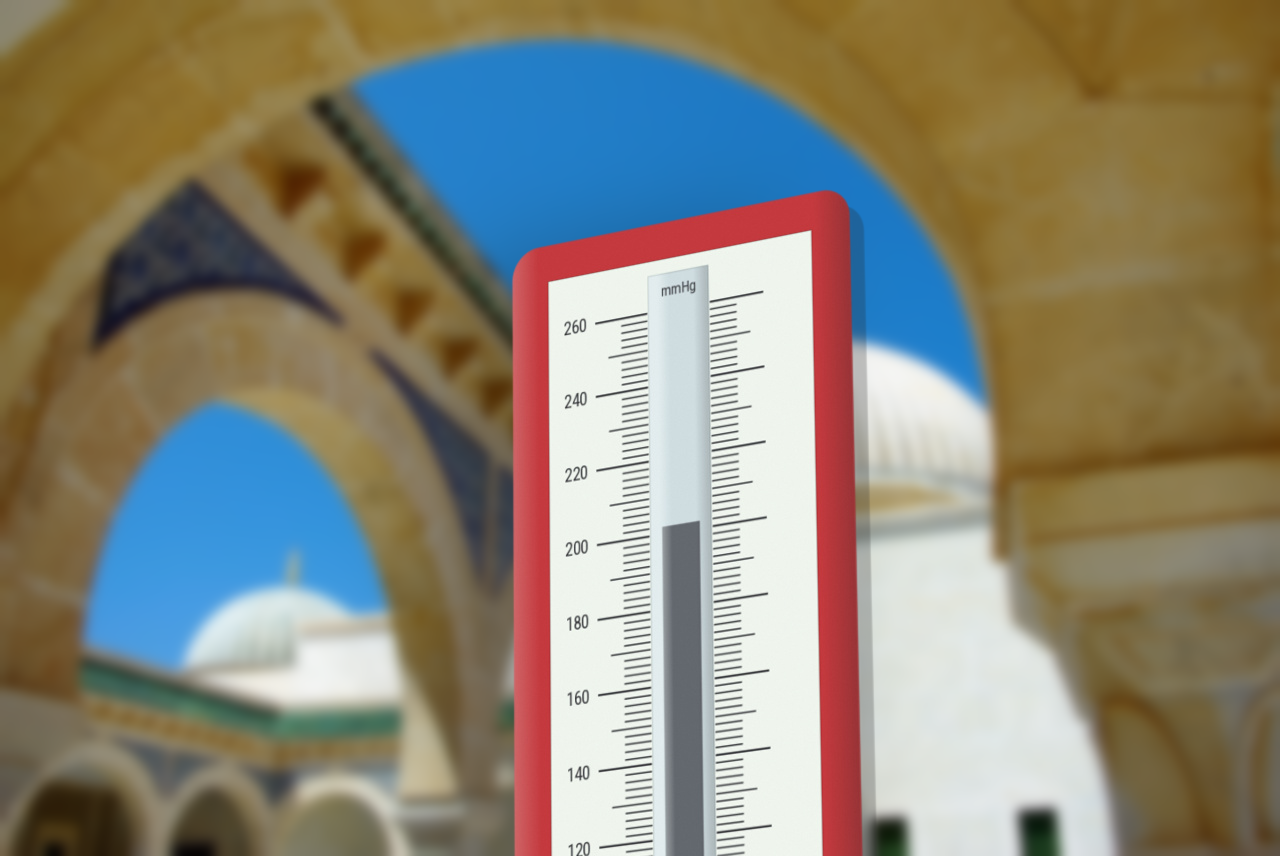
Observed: 202 mmHg
